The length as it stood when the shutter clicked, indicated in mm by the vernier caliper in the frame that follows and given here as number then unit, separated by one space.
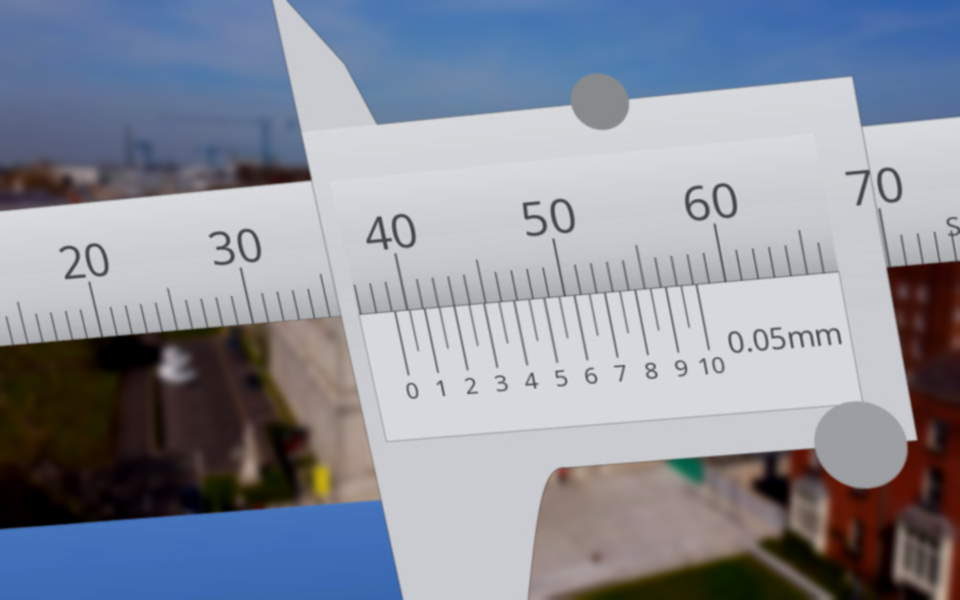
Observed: 39.2 mm
